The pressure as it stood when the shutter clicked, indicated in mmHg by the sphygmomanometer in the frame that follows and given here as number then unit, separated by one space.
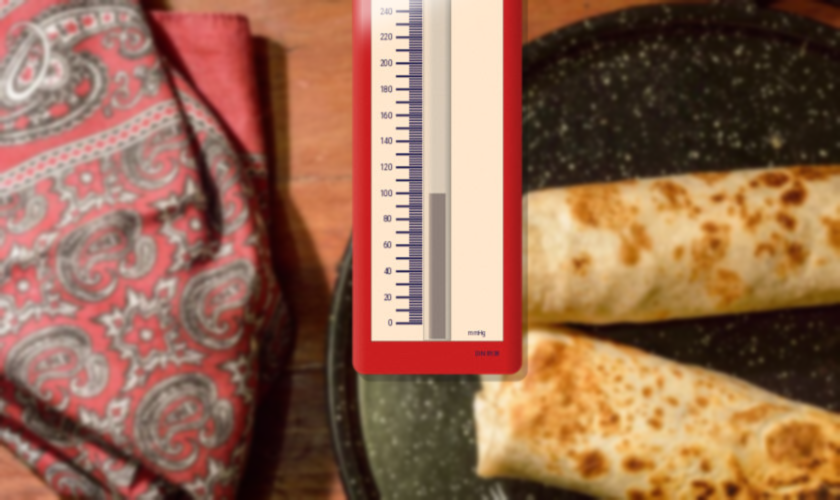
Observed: 100 mmHg
